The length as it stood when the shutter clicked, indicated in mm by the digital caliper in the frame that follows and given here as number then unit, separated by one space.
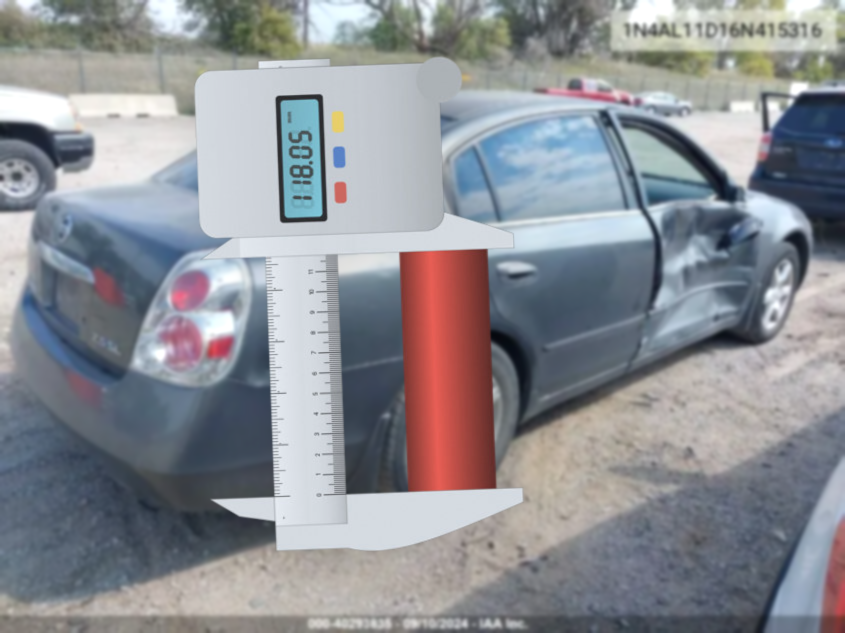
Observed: 118.05 mm
